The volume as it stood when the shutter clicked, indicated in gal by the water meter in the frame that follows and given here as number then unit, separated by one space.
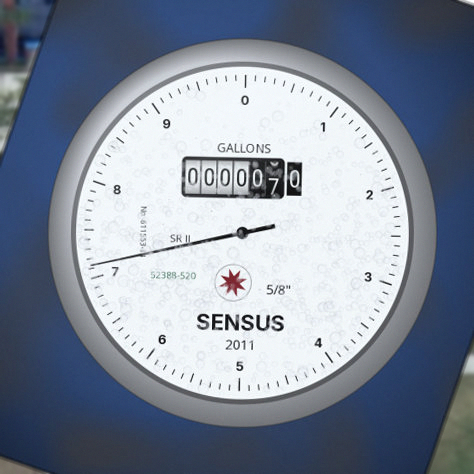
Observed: 67.1 gal
